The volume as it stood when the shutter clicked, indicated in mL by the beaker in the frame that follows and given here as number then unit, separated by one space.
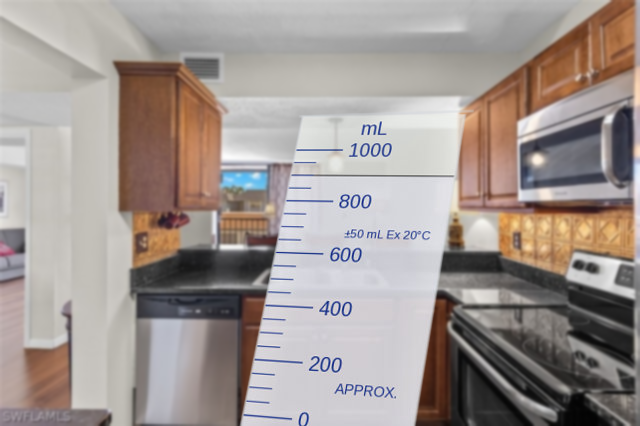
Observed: 900 mL
